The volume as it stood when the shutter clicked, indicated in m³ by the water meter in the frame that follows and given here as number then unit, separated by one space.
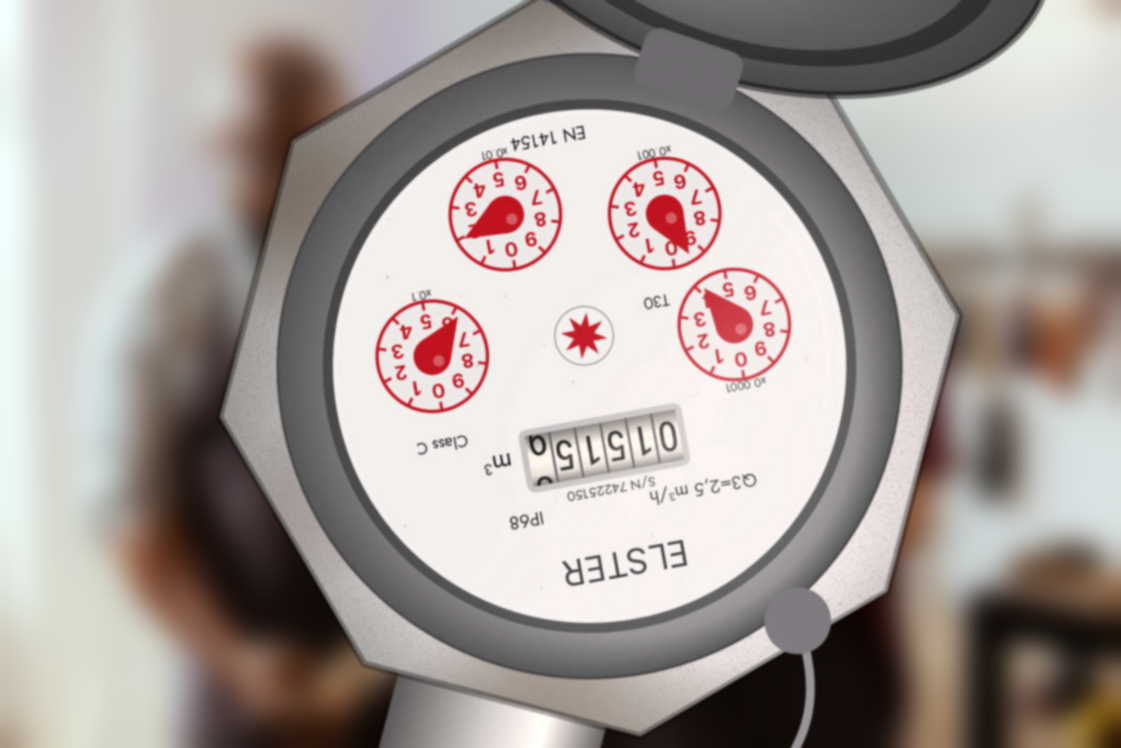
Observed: 15158.6194 m³
